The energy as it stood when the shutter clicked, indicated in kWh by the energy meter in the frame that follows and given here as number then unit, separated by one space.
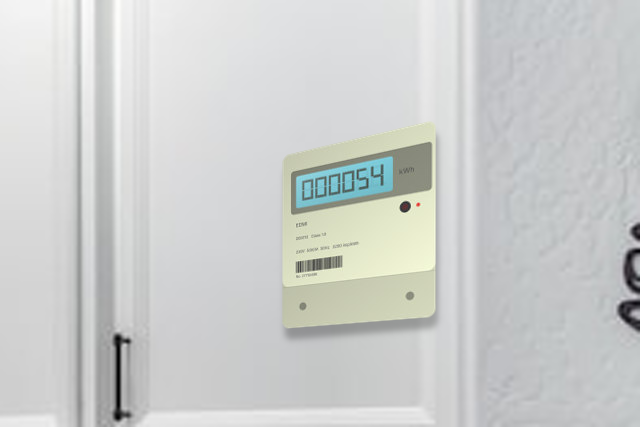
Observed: 54 kWh
